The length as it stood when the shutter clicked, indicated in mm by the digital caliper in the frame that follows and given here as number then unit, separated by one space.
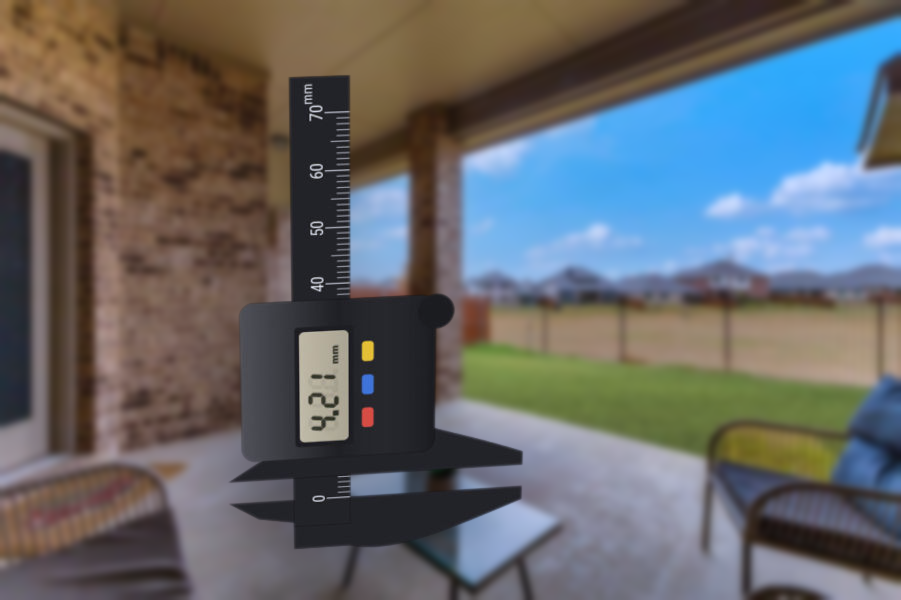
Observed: 4.21 mm
